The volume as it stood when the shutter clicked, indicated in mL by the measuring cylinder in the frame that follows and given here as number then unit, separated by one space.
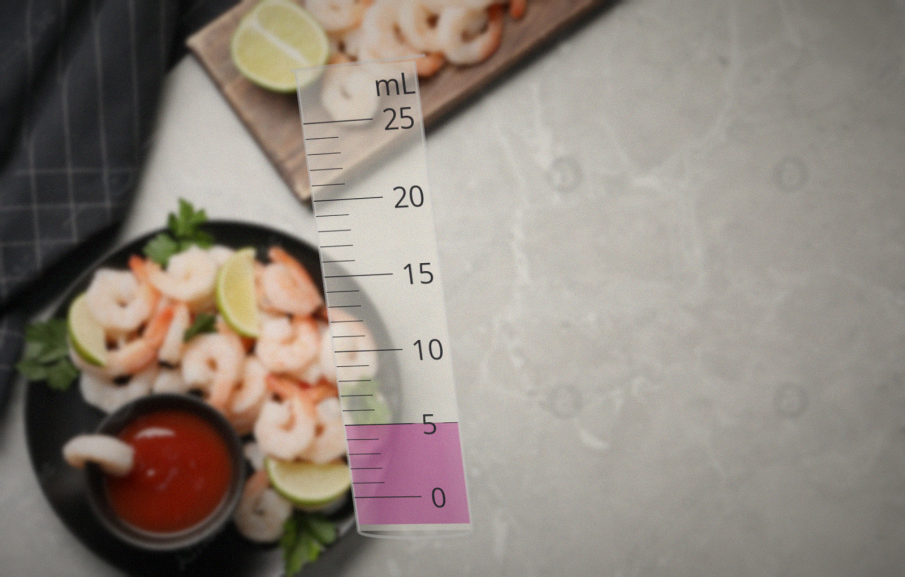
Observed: 5 mL
